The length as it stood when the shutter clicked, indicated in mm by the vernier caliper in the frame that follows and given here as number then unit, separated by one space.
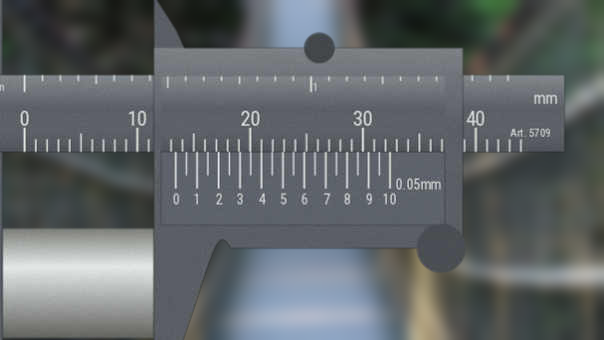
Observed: 13.4 mm
